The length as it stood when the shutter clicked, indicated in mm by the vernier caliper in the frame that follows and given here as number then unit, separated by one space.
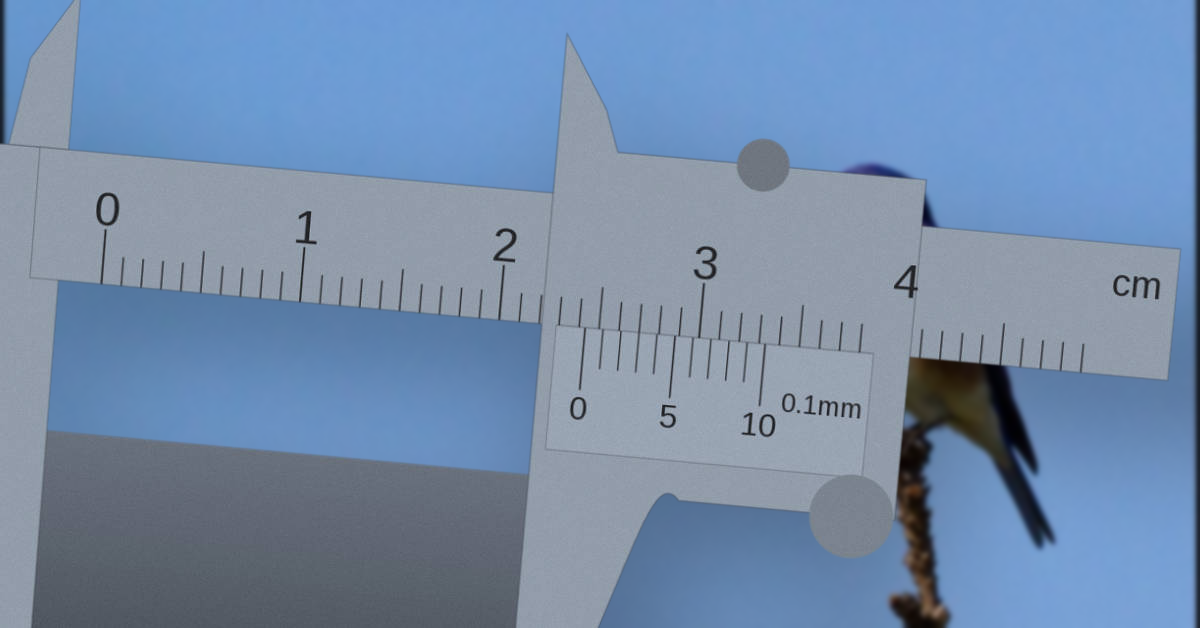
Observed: 24.3 mm
